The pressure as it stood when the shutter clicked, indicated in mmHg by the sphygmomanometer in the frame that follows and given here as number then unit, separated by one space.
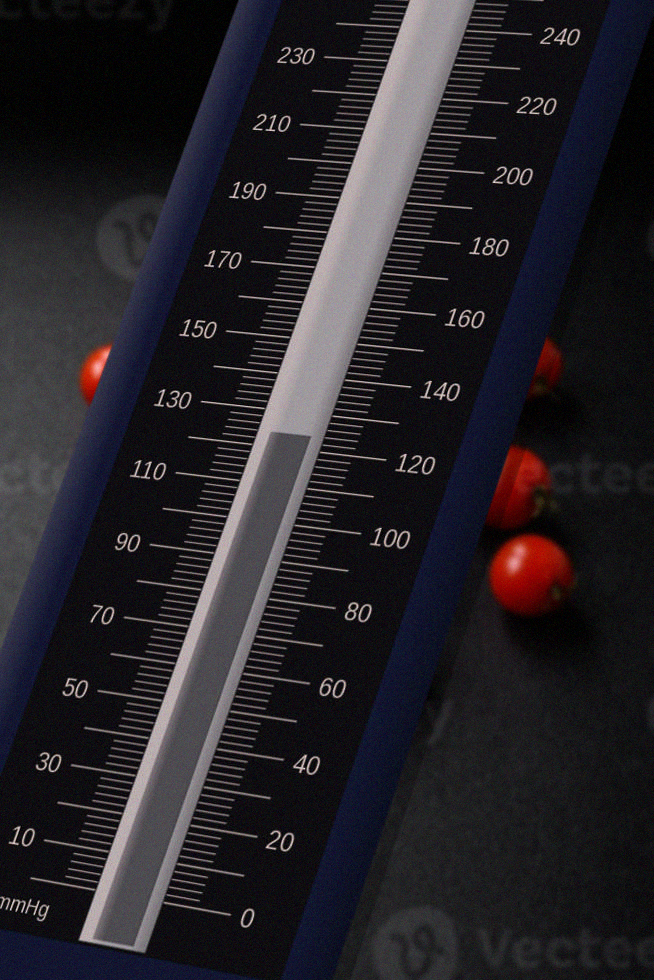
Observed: 124 mmHg
